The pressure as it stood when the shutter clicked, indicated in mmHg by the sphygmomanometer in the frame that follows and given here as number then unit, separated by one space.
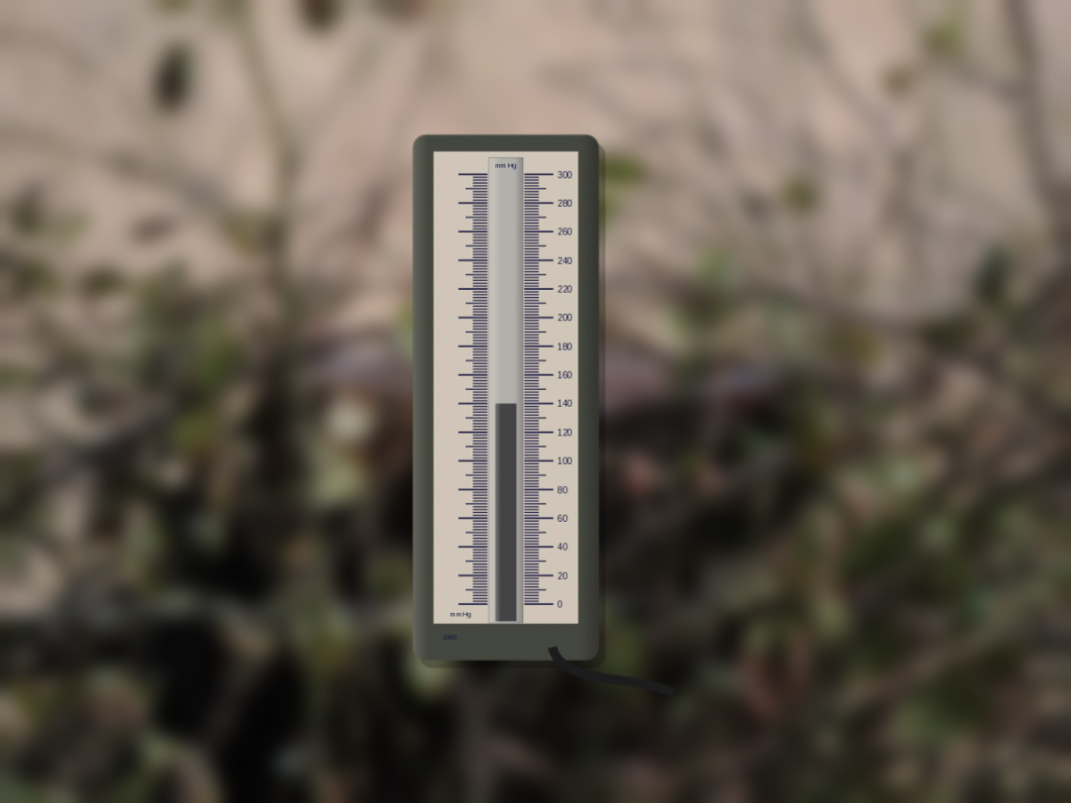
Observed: 140 mmHg
